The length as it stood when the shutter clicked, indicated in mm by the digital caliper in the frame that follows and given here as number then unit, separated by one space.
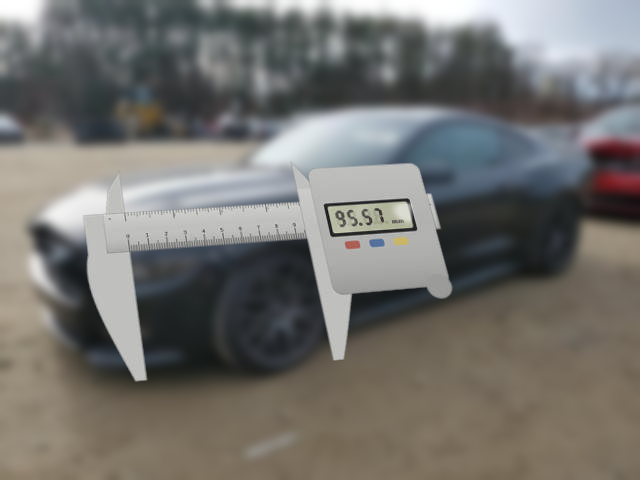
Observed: 95.57 mm
